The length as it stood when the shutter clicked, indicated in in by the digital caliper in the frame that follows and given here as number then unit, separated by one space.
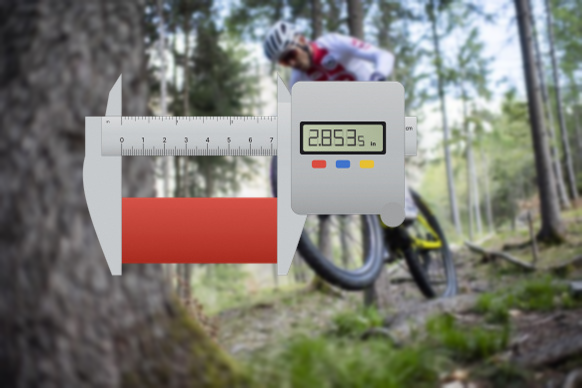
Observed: 2.8535 in
